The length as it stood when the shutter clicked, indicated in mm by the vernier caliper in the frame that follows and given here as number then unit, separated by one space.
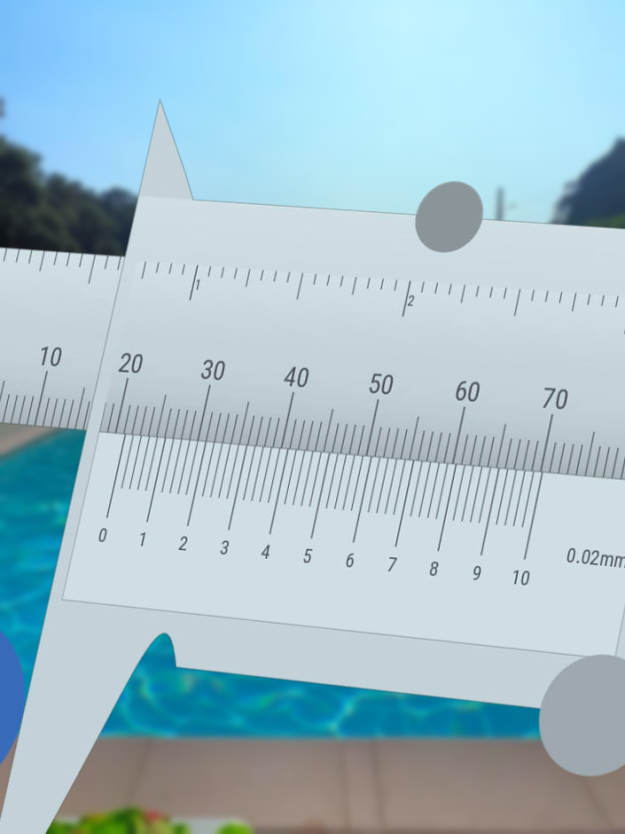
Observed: 21.2 mm
